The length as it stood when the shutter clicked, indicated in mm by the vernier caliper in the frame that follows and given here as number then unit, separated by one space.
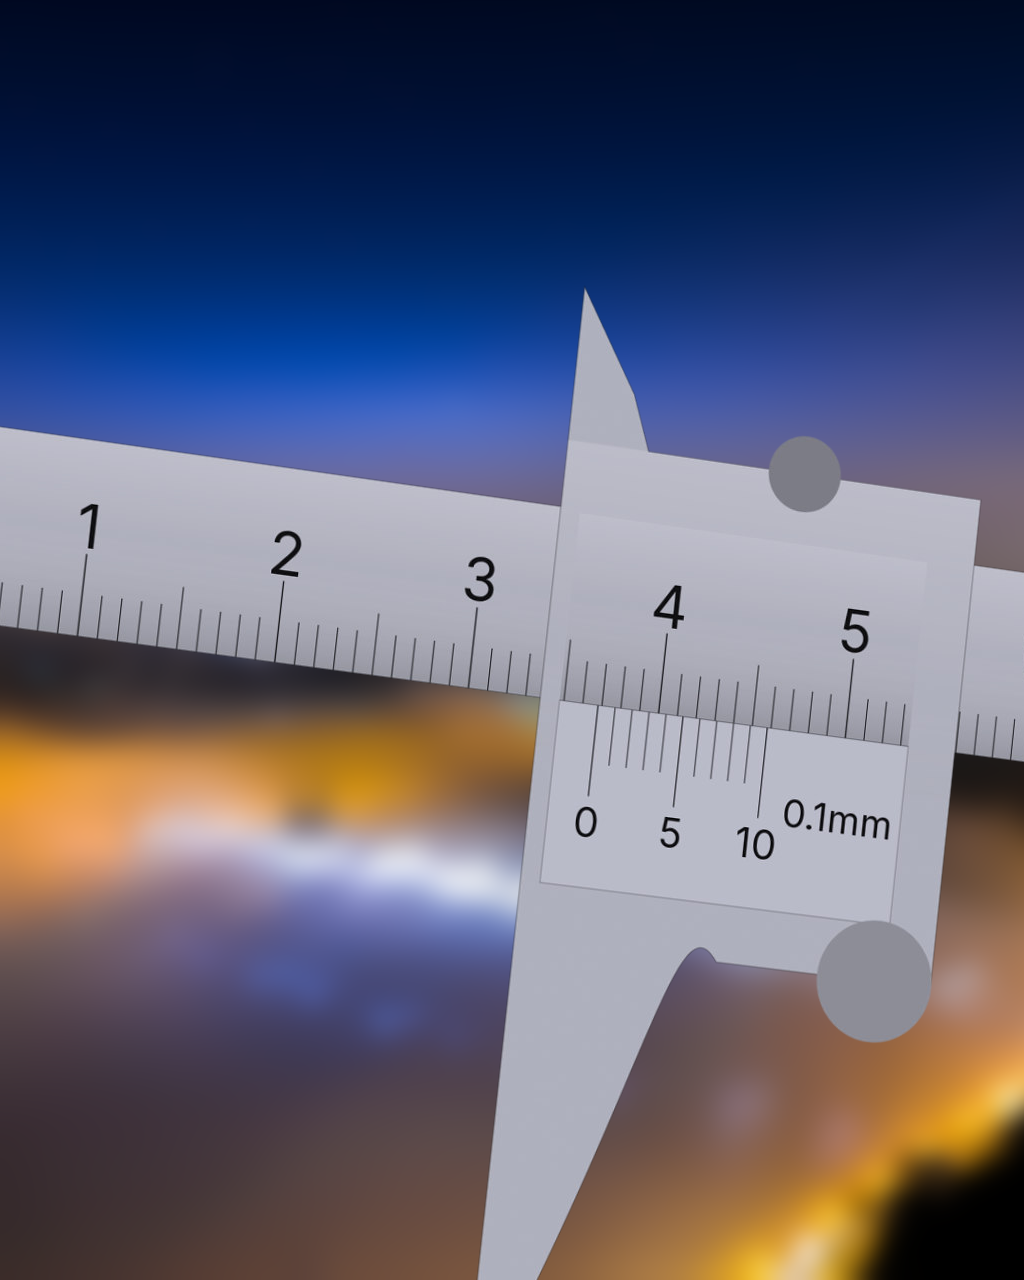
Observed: 36.8 mm
